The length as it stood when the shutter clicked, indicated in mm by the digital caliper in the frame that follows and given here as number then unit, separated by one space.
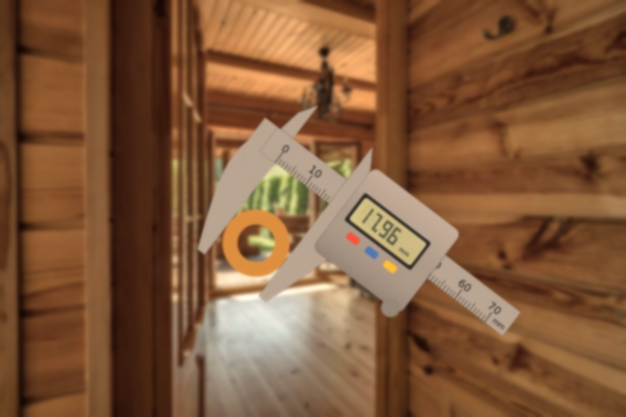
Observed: 17.96 mm
